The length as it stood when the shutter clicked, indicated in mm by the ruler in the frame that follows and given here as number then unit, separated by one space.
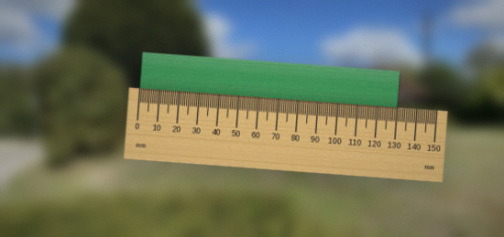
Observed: 130 mm
